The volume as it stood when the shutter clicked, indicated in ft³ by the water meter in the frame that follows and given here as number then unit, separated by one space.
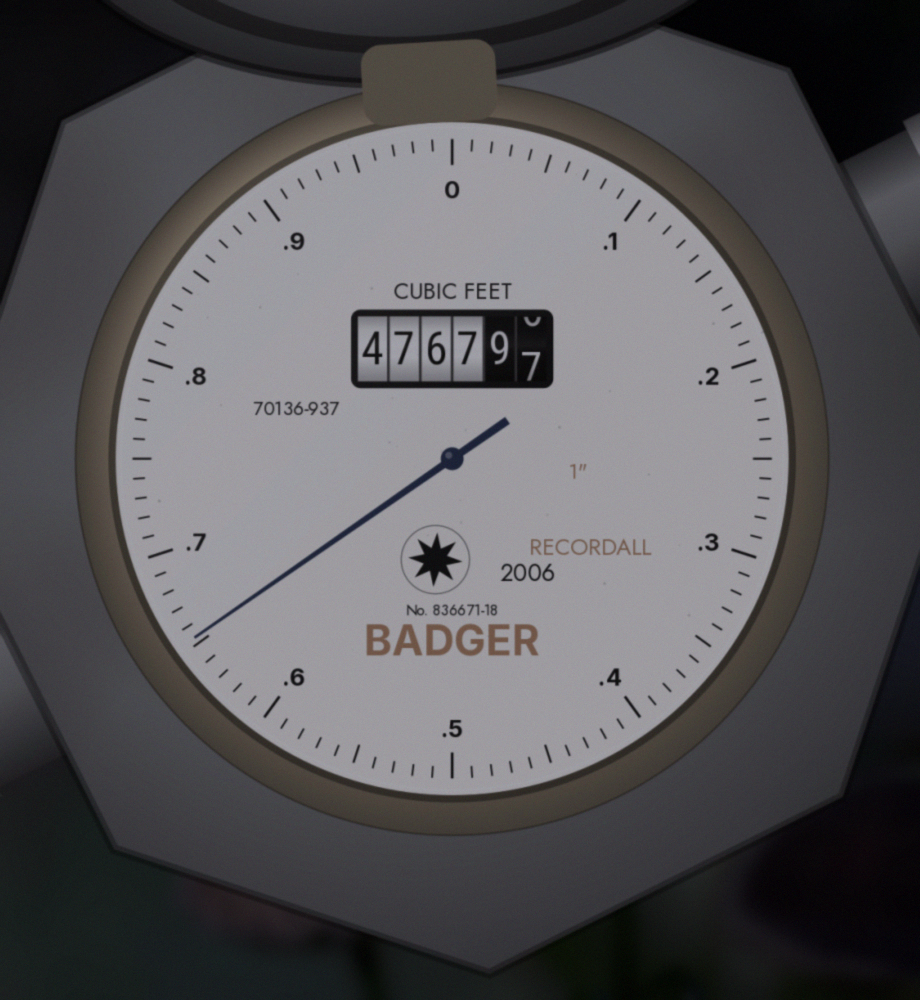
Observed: 476796.65 ft³
